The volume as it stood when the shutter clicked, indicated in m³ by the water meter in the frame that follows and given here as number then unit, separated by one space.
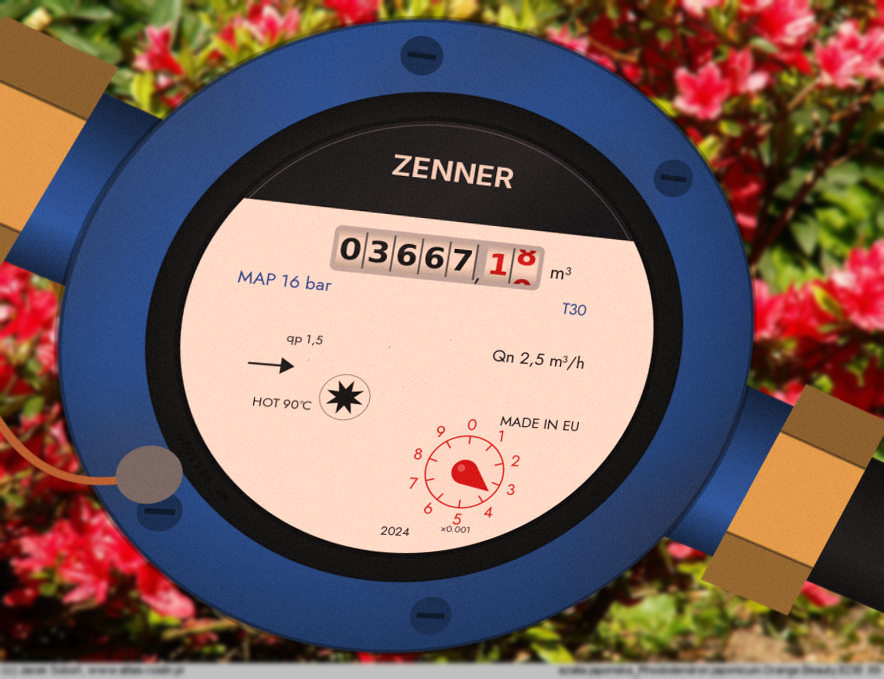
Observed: 3667.183 m³
